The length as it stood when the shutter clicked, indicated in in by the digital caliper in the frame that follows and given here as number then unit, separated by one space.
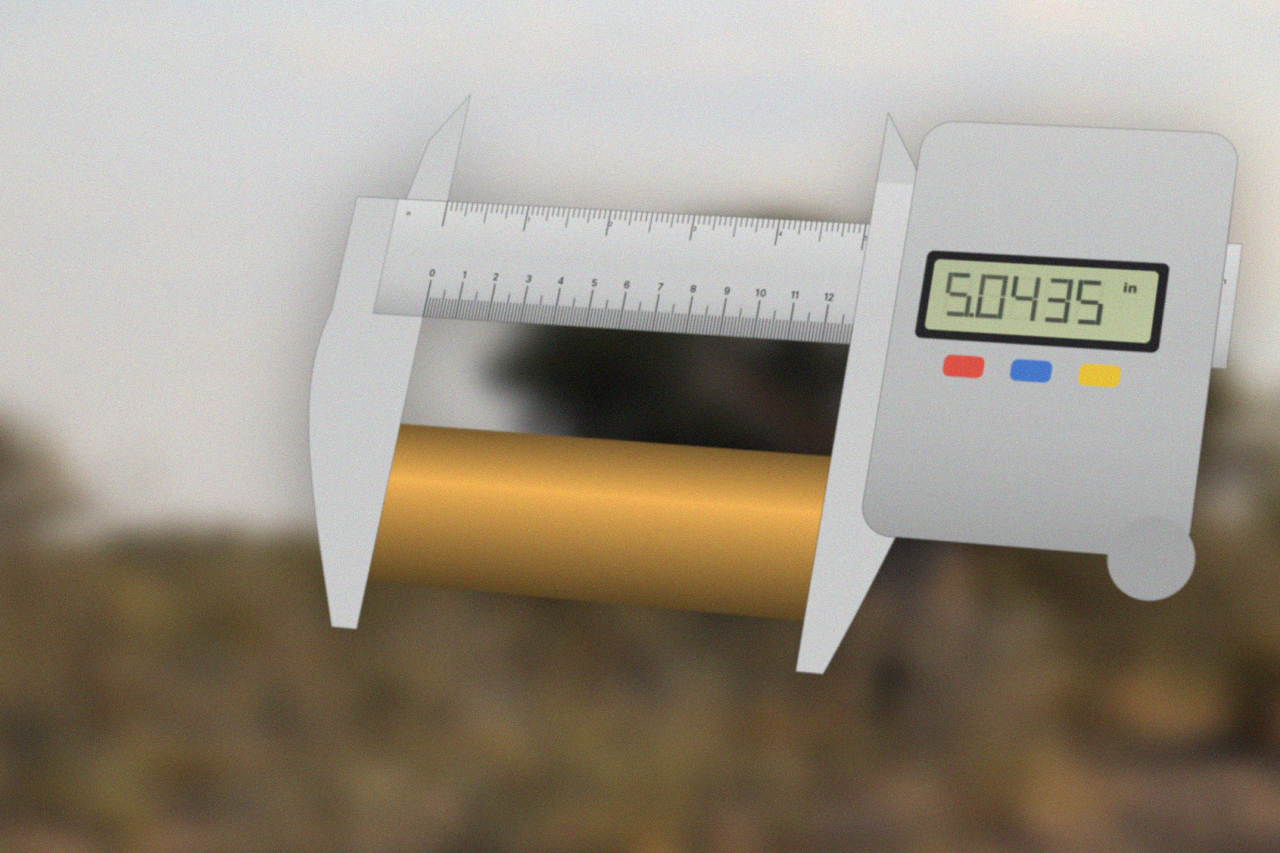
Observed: 5.0435 in
